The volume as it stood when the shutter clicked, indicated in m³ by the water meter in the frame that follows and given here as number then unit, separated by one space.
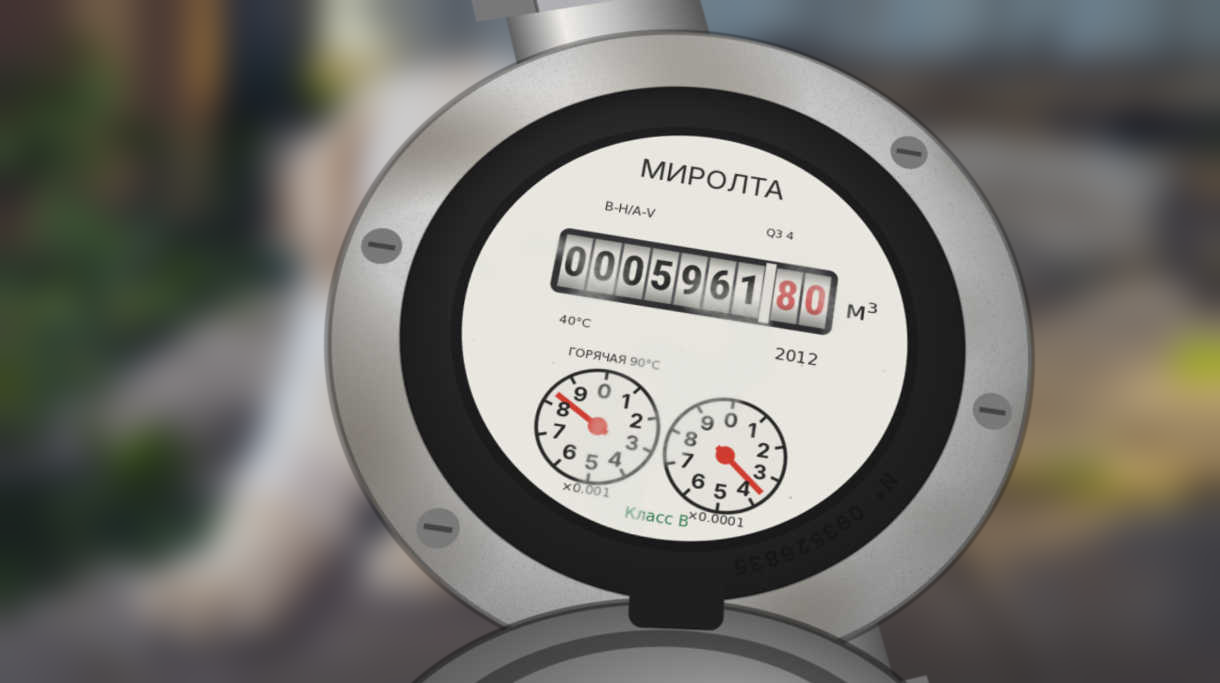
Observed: 5961.8083 m³
